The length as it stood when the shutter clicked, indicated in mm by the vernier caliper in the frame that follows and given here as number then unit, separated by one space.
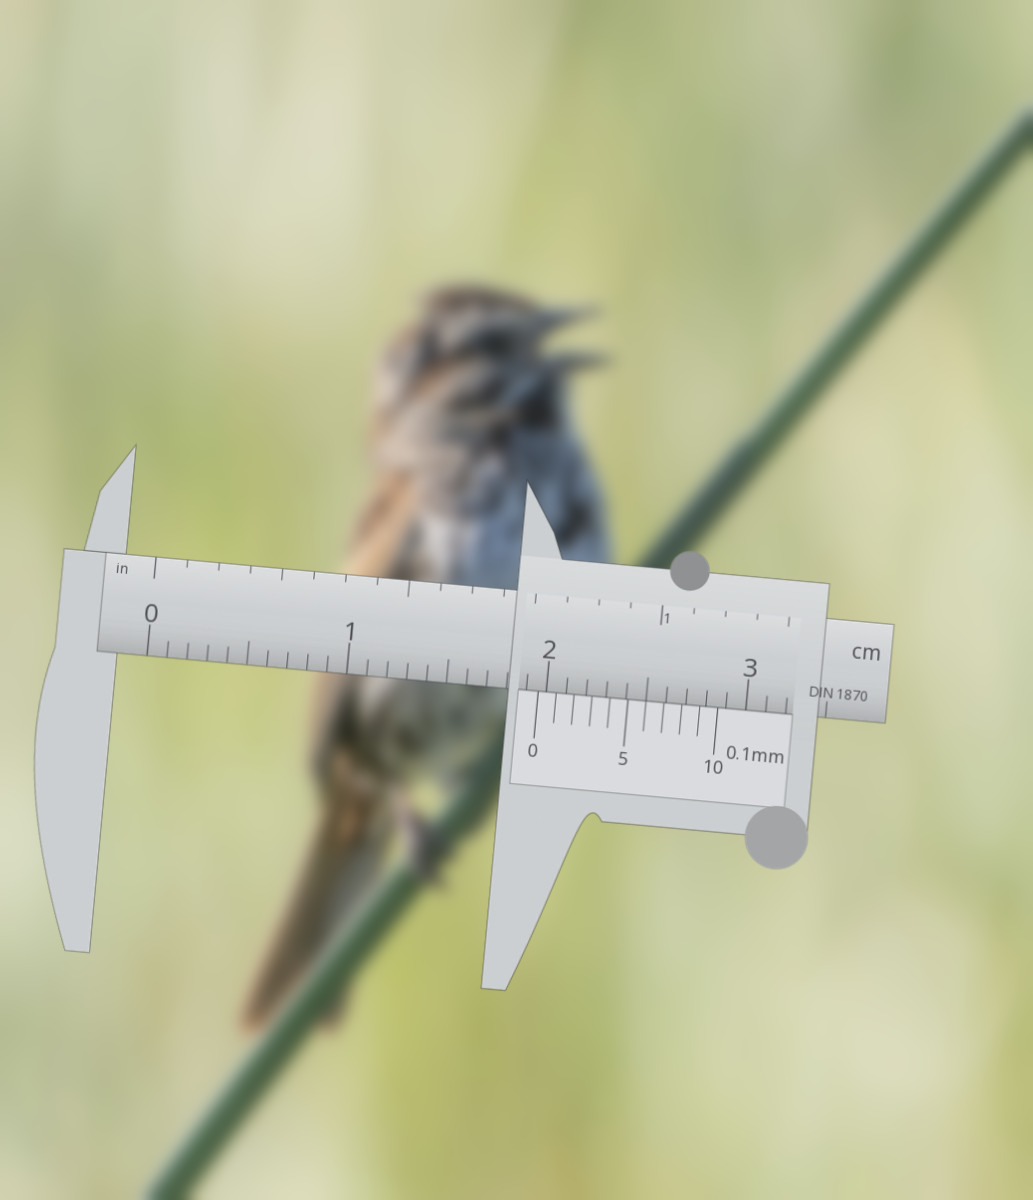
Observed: 19.6 mm
